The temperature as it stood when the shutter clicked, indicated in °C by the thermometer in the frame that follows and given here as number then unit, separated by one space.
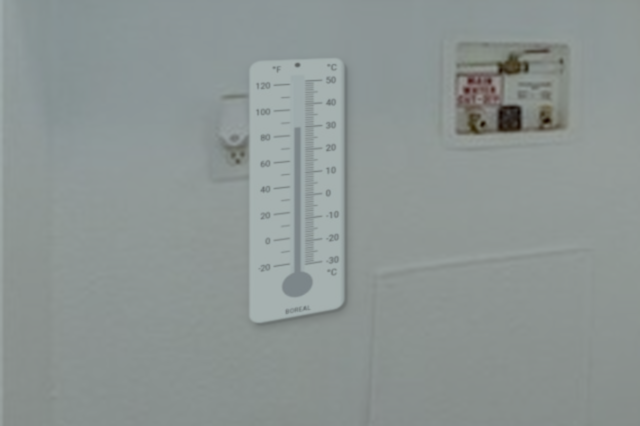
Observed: 30 °C
